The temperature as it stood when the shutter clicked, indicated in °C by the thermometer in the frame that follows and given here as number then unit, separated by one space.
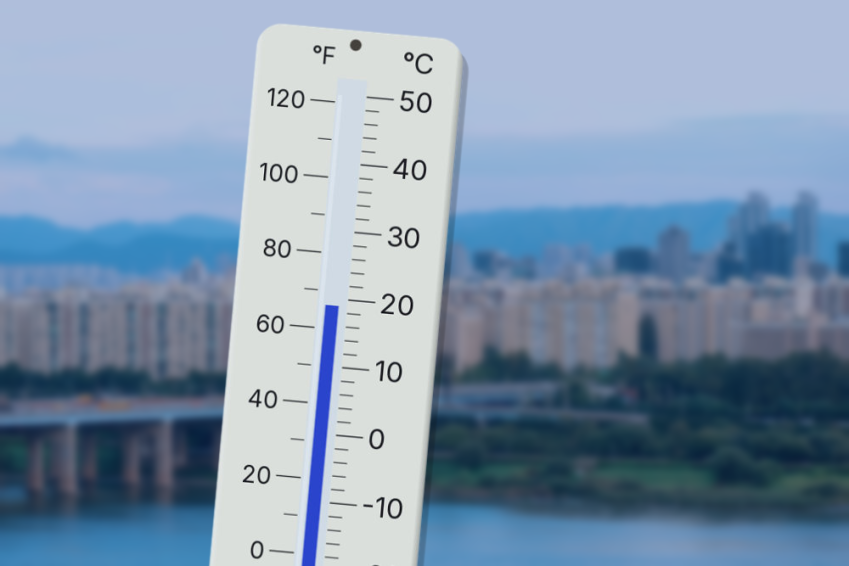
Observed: 19 °C
